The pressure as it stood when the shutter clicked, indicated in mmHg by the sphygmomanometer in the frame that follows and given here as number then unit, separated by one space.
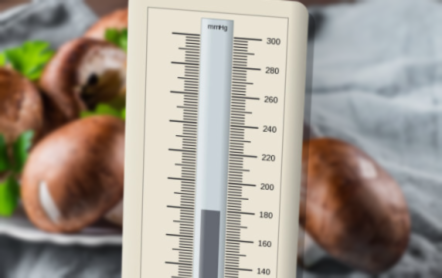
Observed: 180 mmHg
